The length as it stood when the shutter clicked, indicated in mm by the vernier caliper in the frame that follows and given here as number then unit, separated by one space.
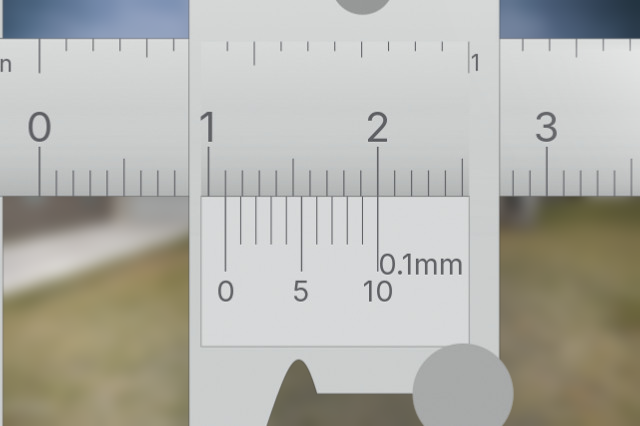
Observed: 11.0 mm
